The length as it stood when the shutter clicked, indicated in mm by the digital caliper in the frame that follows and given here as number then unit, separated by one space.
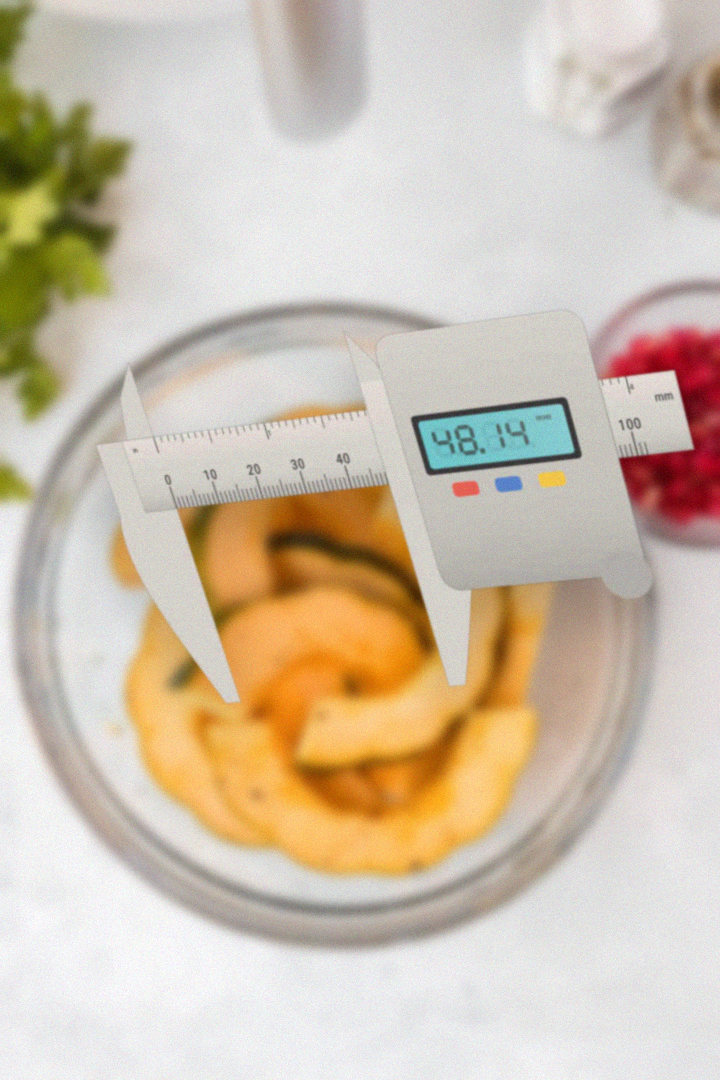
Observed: 48.14 mm
